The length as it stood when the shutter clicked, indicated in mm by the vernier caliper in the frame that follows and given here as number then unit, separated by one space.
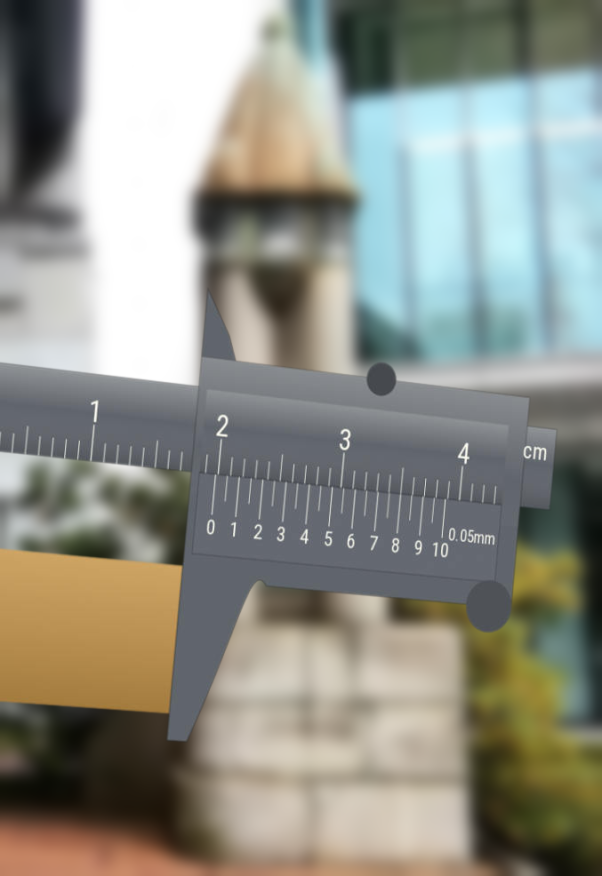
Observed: 19.8 mm
